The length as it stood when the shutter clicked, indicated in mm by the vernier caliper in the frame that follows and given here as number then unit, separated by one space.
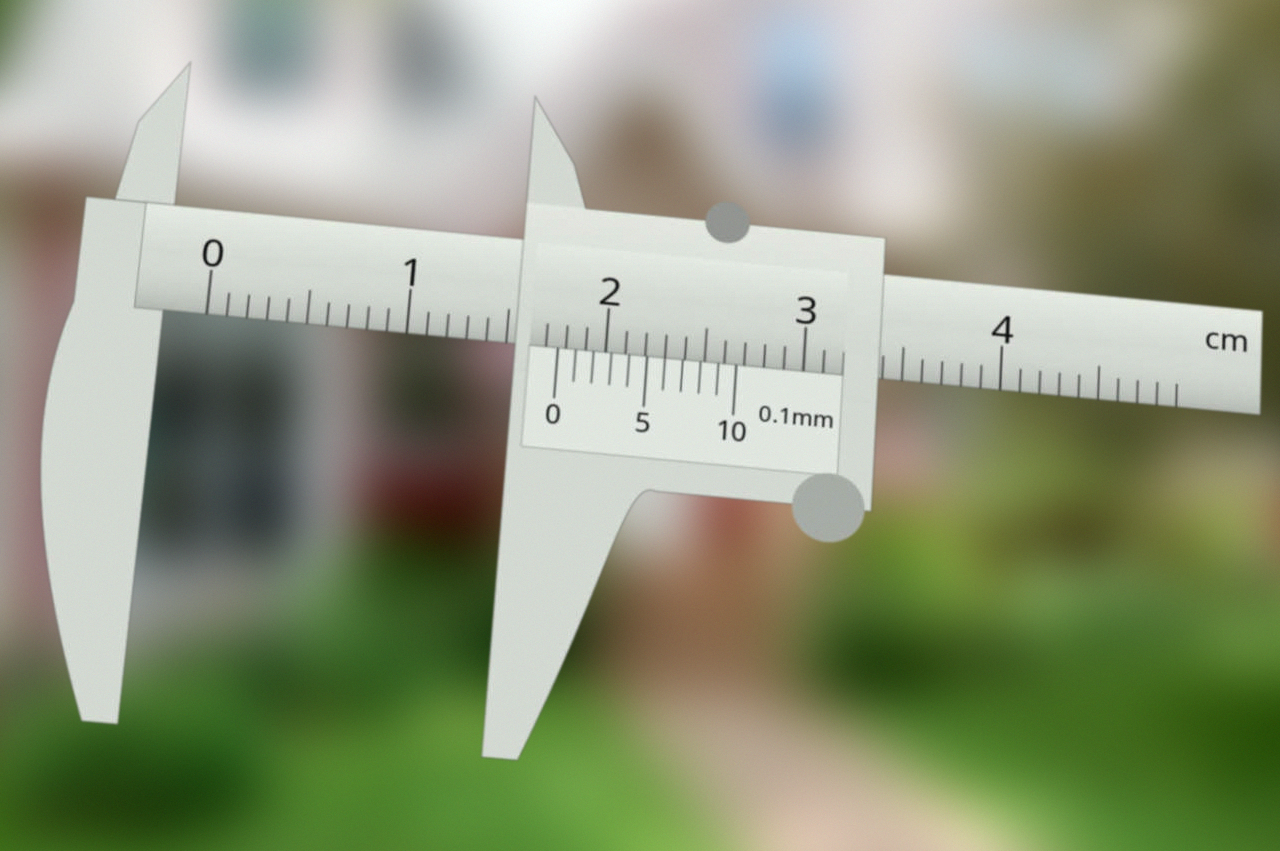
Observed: 17.6 mm
